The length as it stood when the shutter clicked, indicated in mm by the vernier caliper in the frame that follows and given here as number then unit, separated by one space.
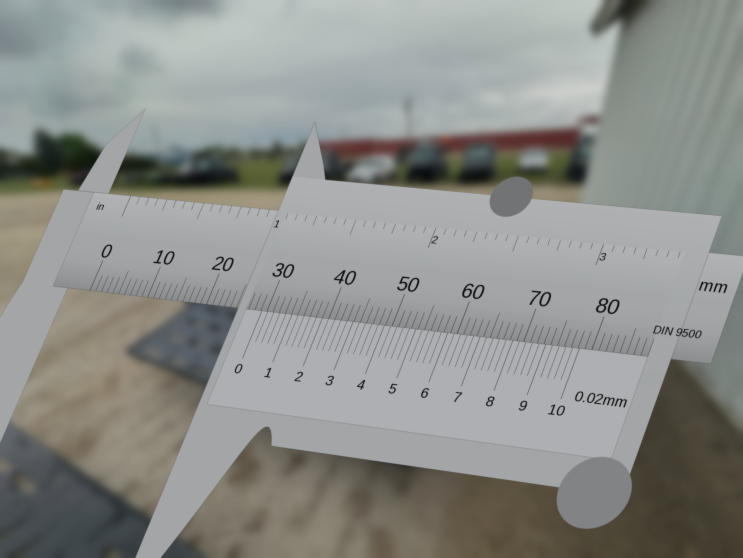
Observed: 29.2 mm
